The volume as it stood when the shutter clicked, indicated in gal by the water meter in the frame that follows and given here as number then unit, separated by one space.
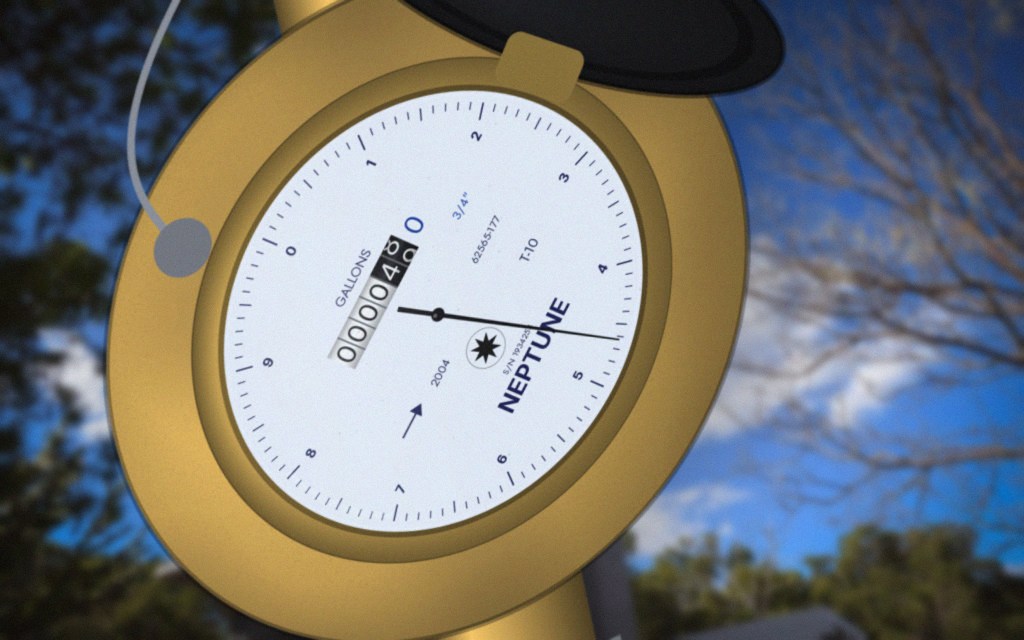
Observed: 484.6 gal
